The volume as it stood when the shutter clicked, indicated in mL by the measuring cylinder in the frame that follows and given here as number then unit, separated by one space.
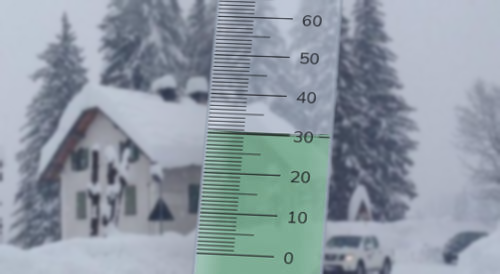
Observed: 30 mL
